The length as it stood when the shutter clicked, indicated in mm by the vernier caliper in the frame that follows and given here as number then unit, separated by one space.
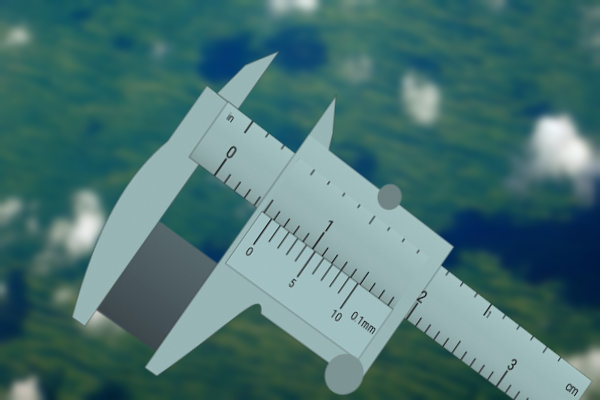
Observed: 5.8 mm
